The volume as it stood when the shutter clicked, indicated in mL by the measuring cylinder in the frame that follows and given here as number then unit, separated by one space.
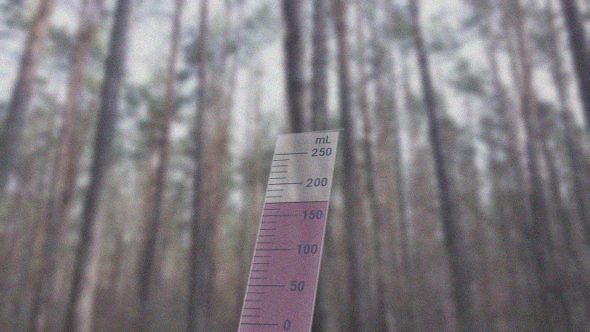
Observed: 170 mL
